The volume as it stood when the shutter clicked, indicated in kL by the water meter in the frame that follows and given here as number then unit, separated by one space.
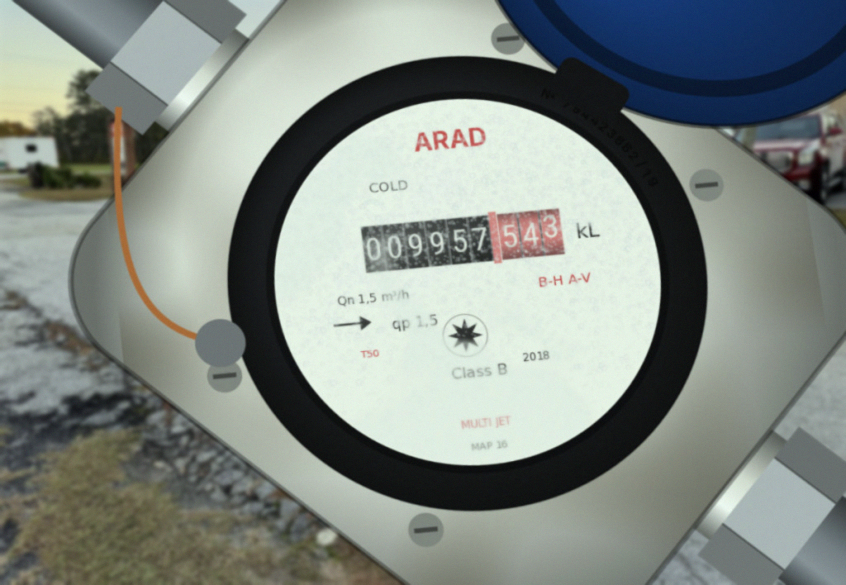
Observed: 9957.543 kL
